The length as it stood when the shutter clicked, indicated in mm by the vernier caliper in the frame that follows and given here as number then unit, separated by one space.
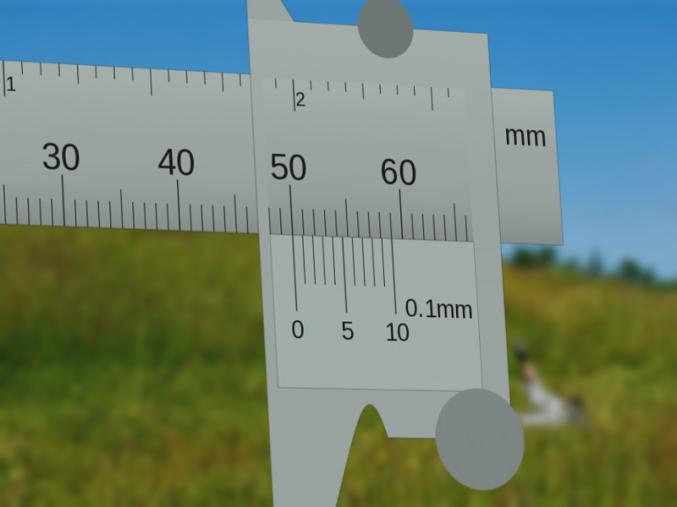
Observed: 50.0 mm
